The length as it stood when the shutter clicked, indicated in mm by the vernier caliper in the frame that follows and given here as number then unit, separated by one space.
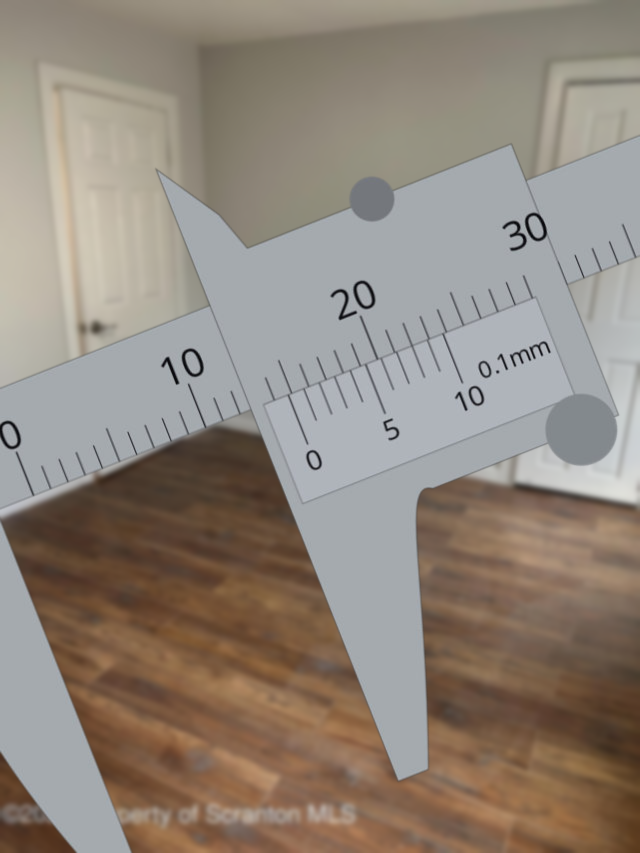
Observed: 14.8 mm
